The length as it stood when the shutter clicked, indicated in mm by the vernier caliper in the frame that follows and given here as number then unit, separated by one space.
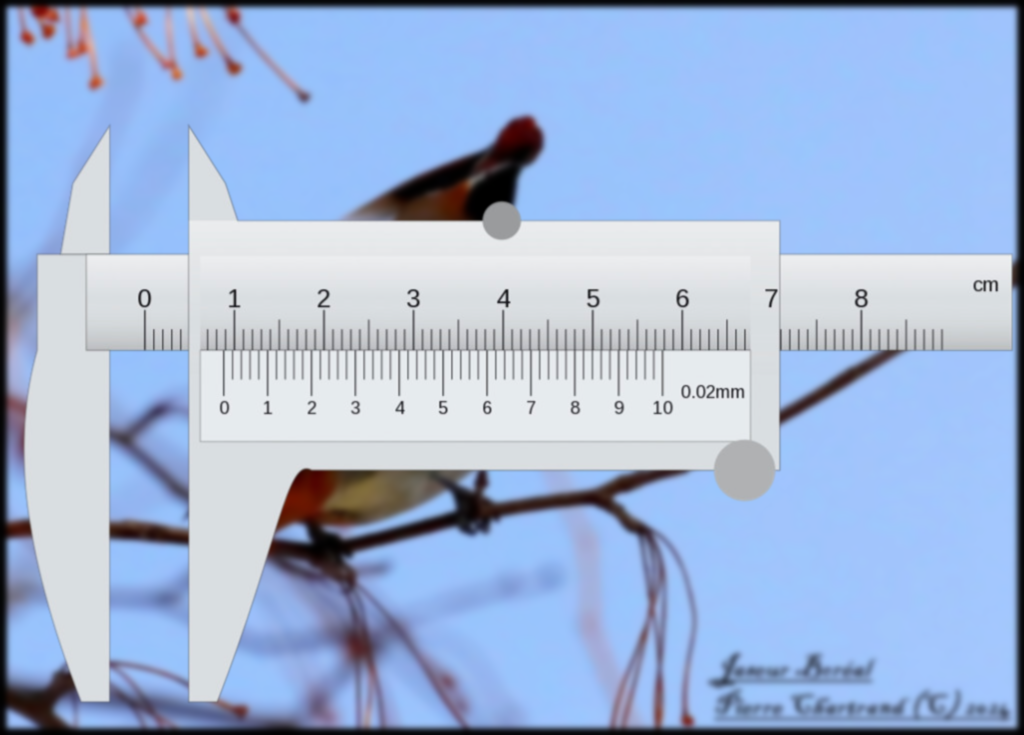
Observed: 8.8 mm
